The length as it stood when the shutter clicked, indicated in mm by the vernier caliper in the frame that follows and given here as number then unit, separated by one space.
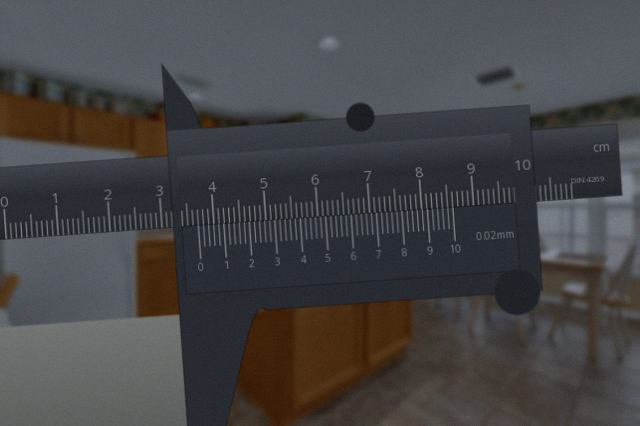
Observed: 37.0 mm
